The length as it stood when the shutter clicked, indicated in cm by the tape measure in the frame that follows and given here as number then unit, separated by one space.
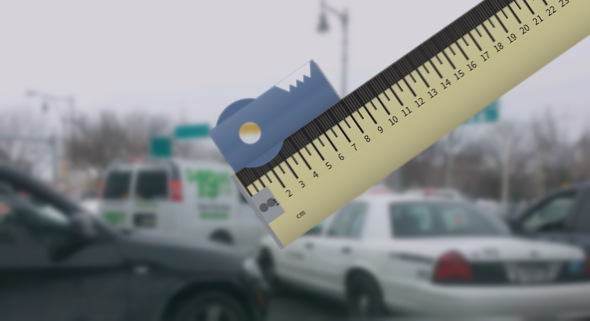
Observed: 8 cm
